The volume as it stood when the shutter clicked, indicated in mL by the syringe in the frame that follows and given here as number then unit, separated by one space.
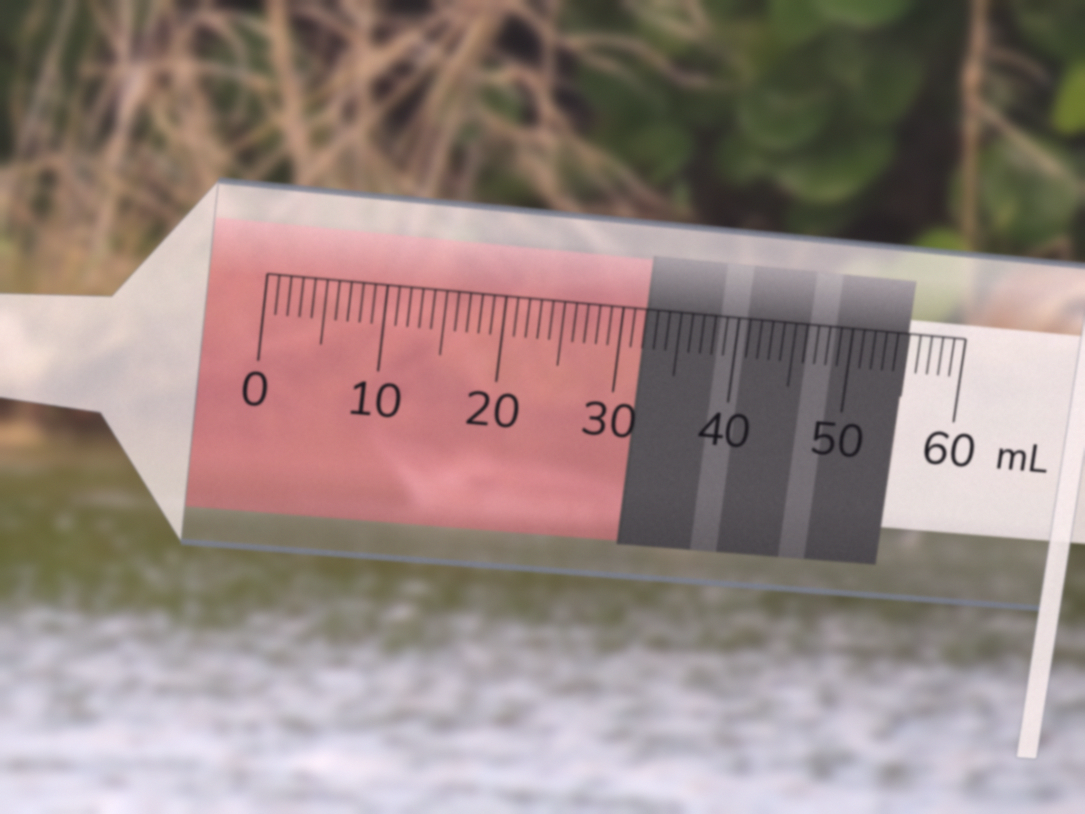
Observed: 32 mL
